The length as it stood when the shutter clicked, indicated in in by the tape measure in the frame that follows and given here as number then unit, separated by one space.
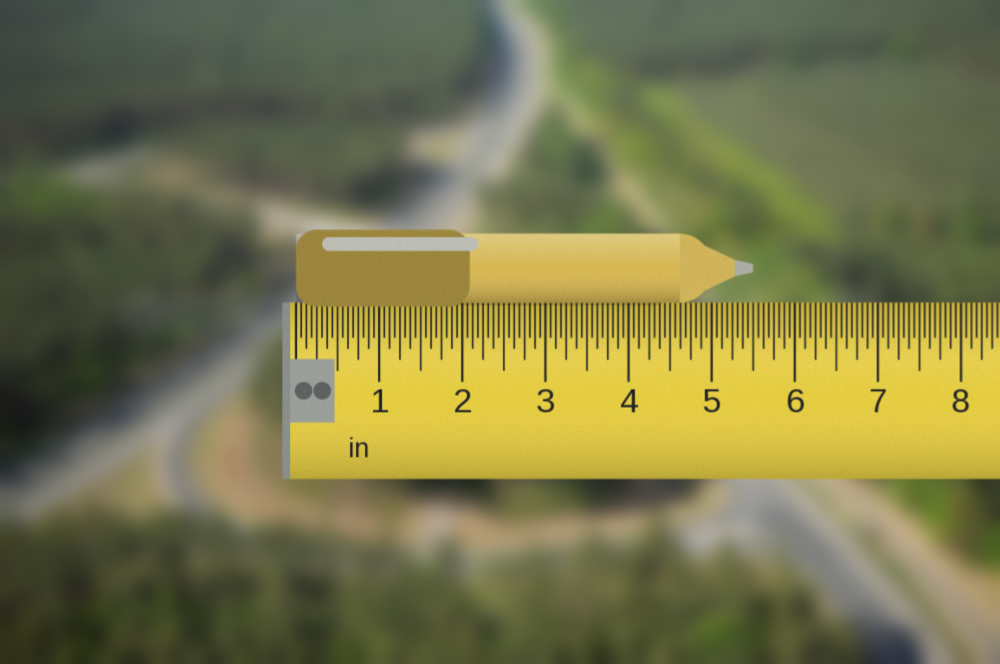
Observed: 5.5 in
